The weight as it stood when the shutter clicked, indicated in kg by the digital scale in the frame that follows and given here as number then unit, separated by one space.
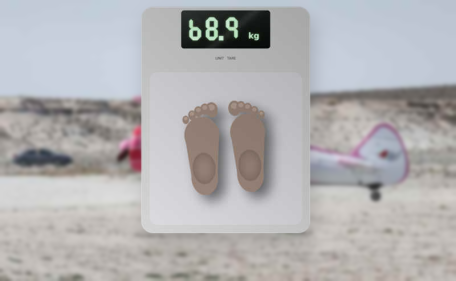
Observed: 68.9 kg
